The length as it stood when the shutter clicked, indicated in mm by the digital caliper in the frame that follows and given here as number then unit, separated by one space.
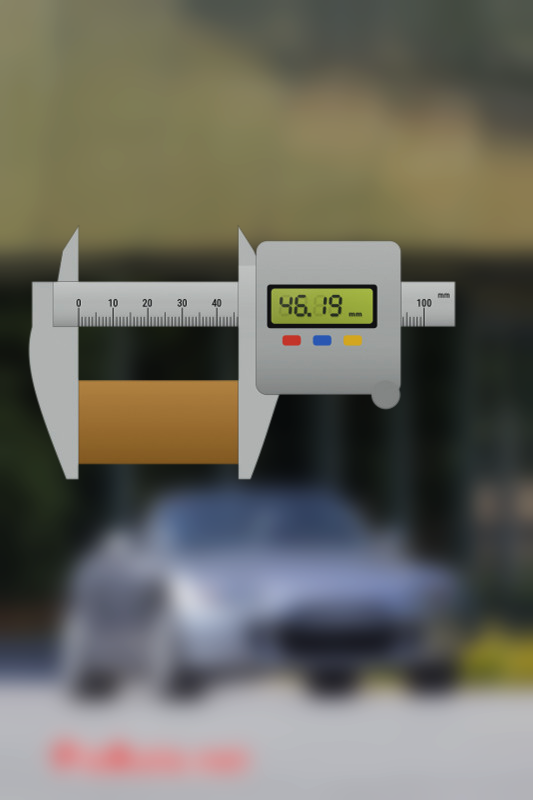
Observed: 46.19 mm
